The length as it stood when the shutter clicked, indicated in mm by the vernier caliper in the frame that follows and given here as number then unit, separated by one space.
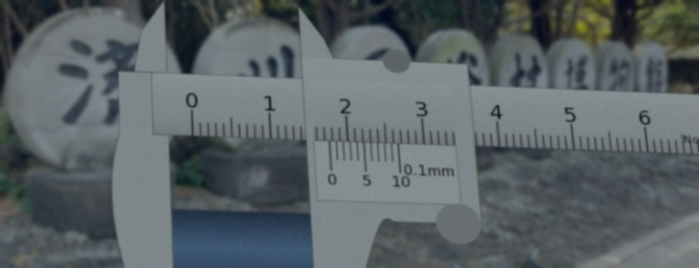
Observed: 17.6 mm
